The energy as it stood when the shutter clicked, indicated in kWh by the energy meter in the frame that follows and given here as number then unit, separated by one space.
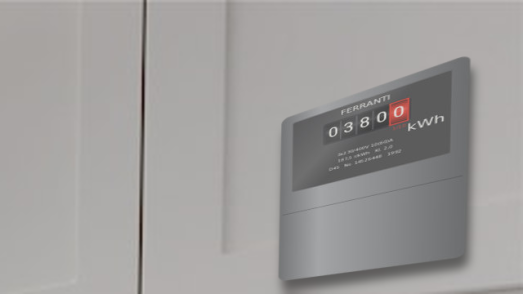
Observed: 380.0 kWh
